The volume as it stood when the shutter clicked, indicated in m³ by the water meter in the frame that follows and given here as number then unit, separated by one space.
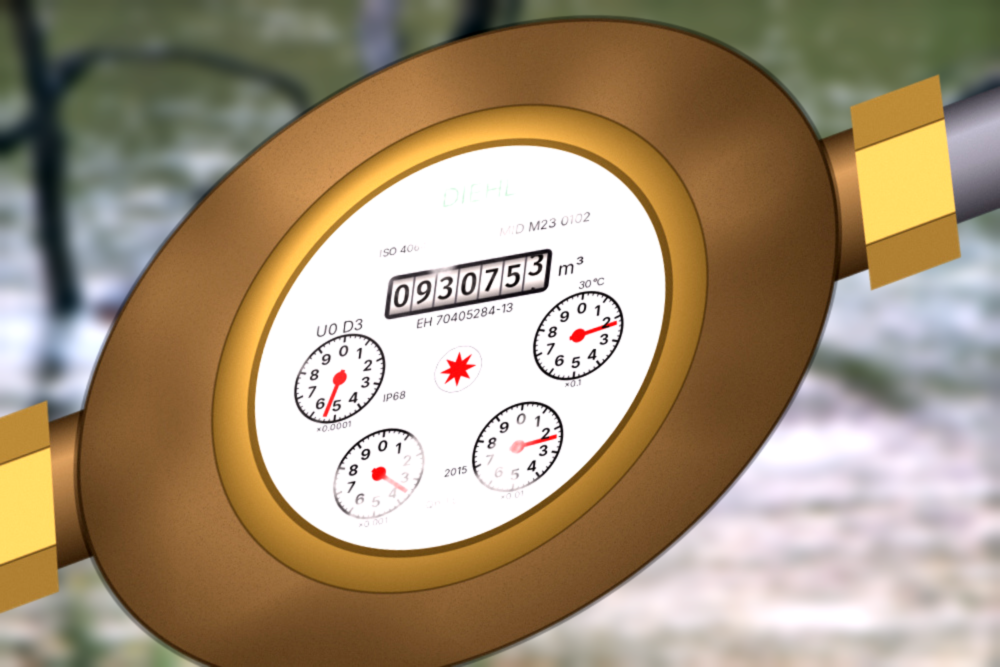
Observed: 930753.2235 m³
